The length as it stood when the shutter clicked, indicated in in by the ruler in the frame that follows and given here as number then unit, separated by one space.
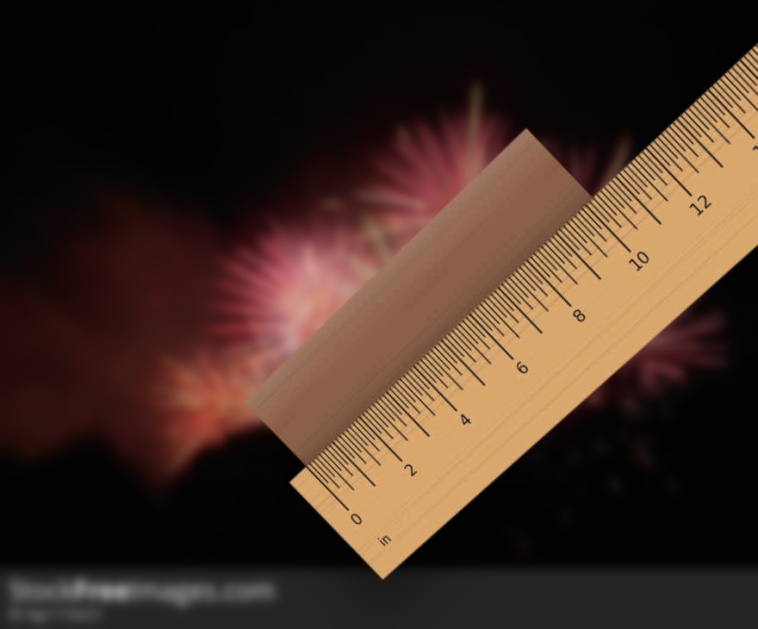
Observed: 10.25 in
